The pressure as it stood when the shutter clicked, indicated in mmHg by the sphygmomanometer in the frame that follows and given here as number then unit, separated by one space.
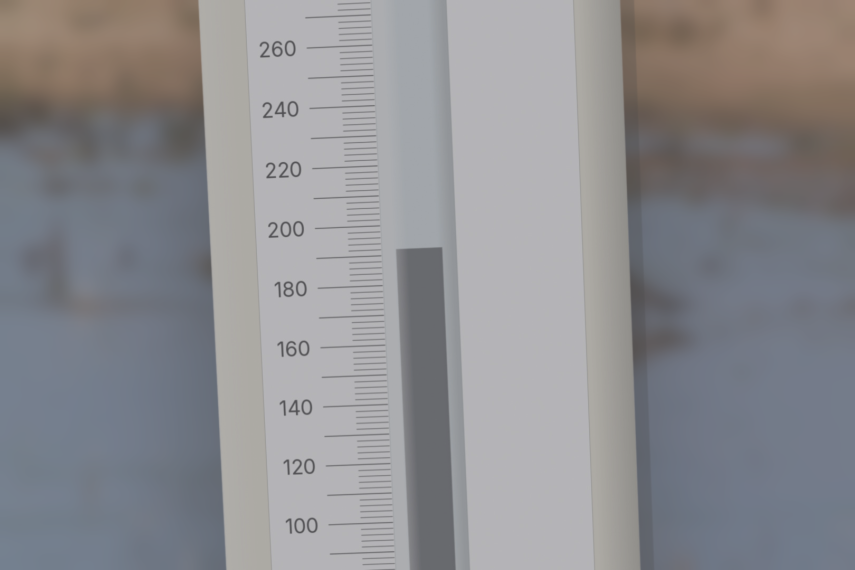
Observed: 192 mmHg
